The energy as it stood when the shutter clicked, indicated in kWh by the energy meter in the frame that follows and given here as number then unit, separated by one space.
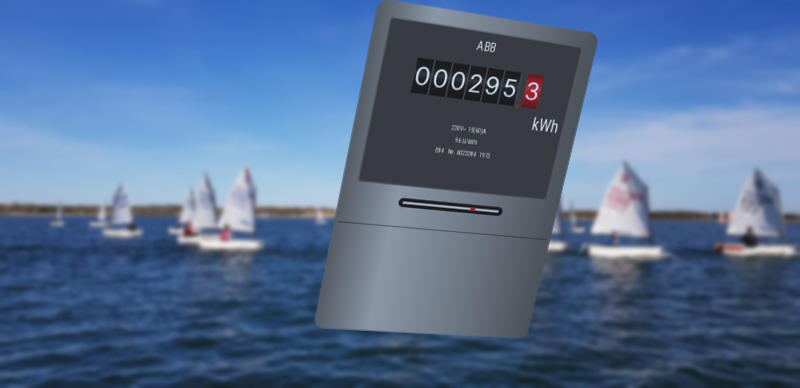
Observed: 295.3 kWh
